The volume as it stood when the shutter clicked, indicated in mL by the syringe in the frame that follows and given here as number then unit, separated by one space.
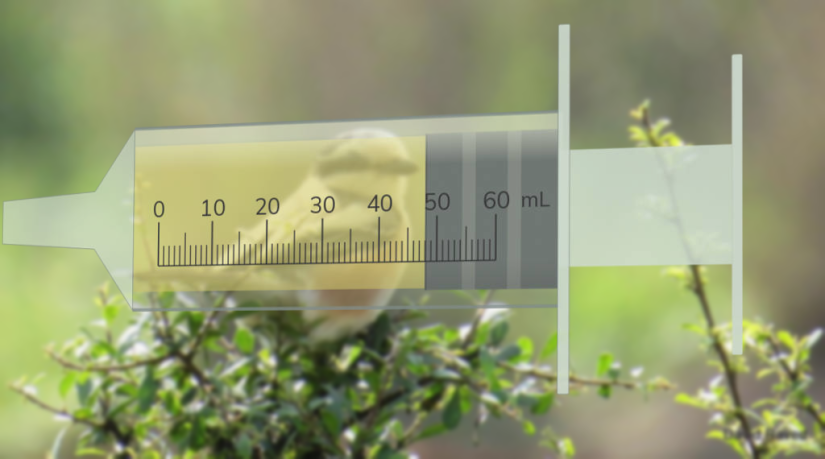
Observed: 48 mL
